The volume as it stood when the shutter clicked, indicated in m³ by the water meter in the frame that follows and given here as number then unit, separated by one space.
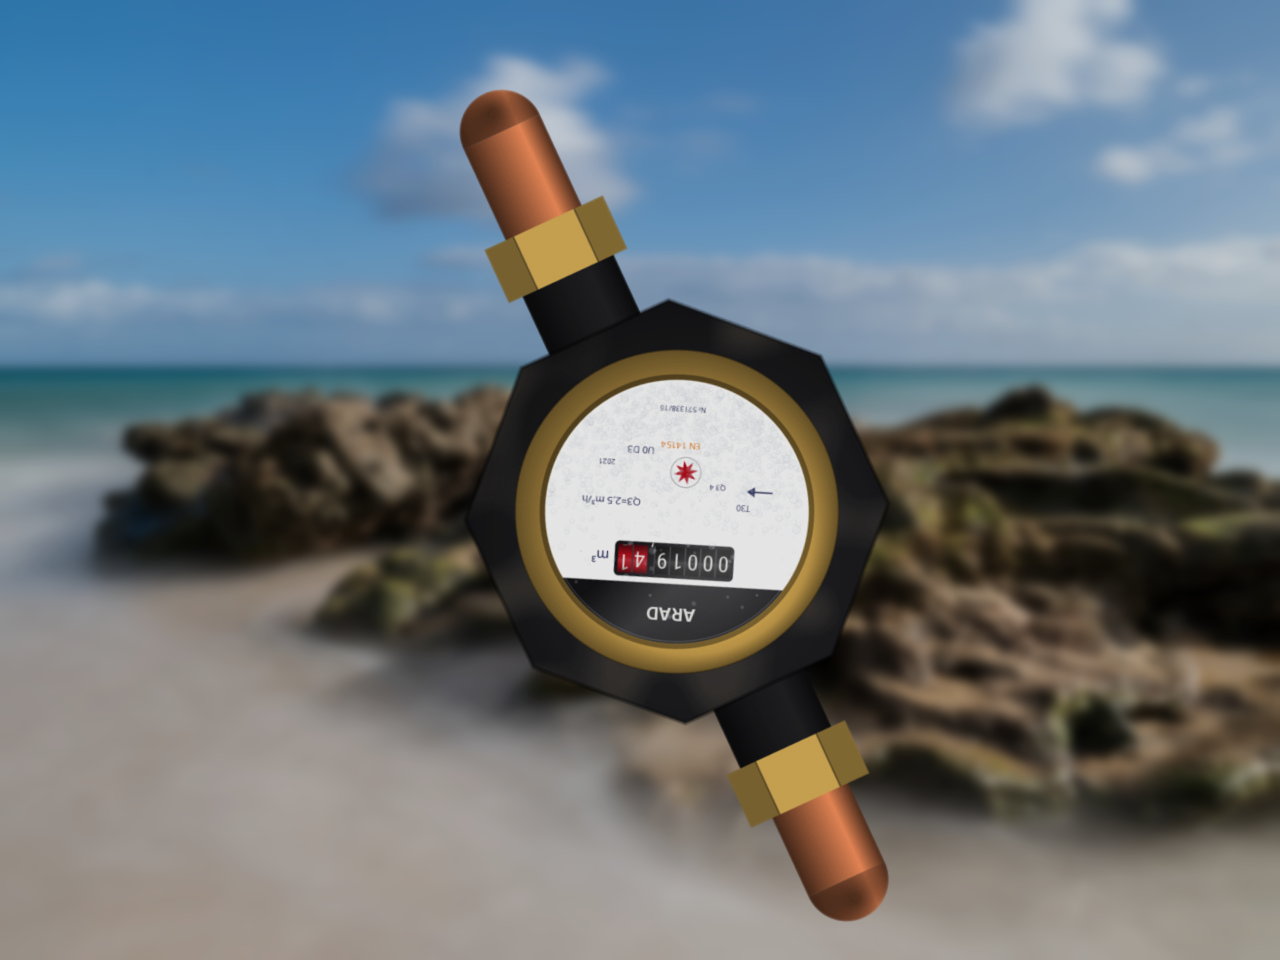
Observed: 19.41 m³
